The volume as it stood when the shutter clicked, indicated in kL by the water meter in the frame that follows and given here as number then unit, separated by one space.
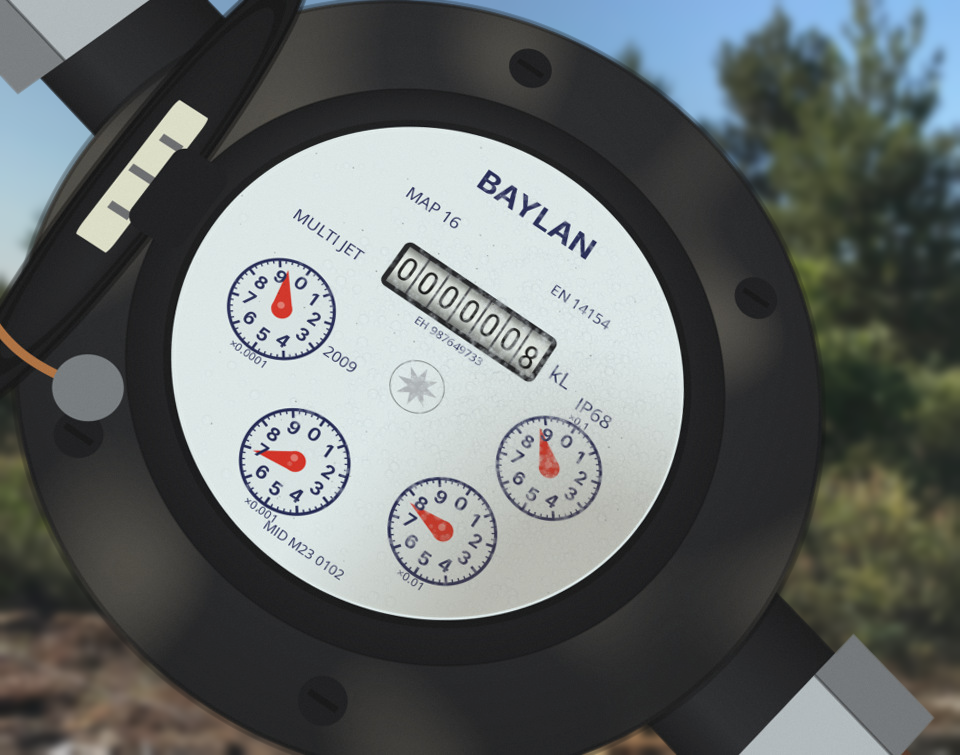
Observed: 7.8769 kL
